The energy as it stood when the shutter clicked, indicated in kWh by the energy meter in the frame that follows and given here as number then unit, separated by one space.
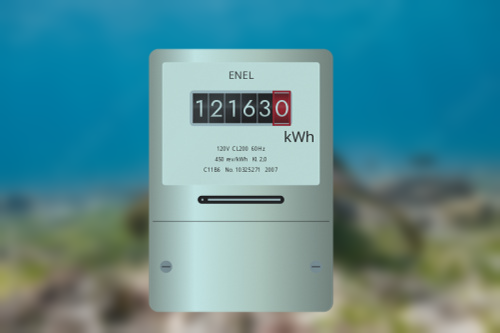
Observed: 12163.0 kWh
